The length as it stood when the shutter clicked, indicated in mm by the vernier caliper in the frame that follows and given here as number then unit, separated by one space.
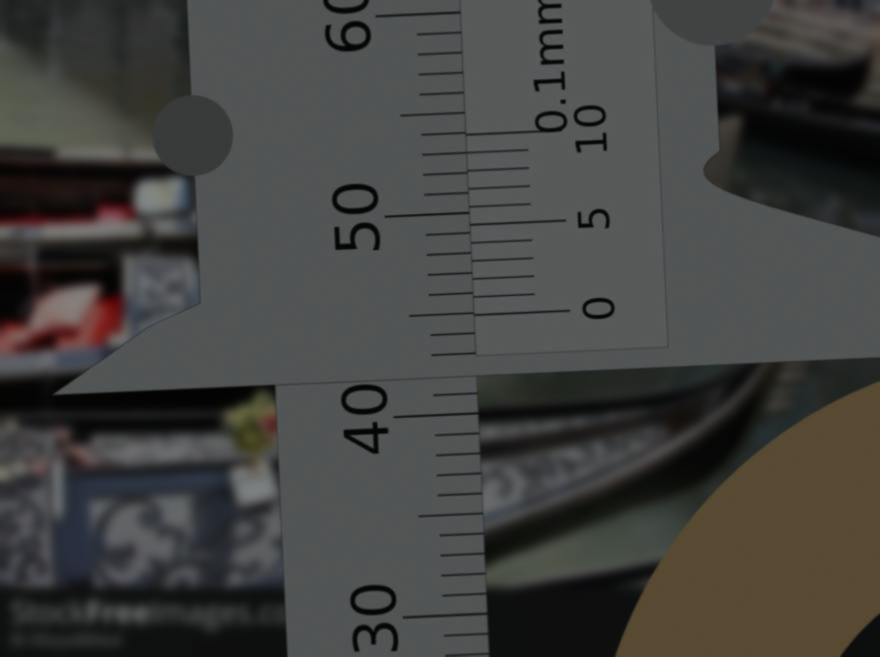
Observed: 44.9 mm
